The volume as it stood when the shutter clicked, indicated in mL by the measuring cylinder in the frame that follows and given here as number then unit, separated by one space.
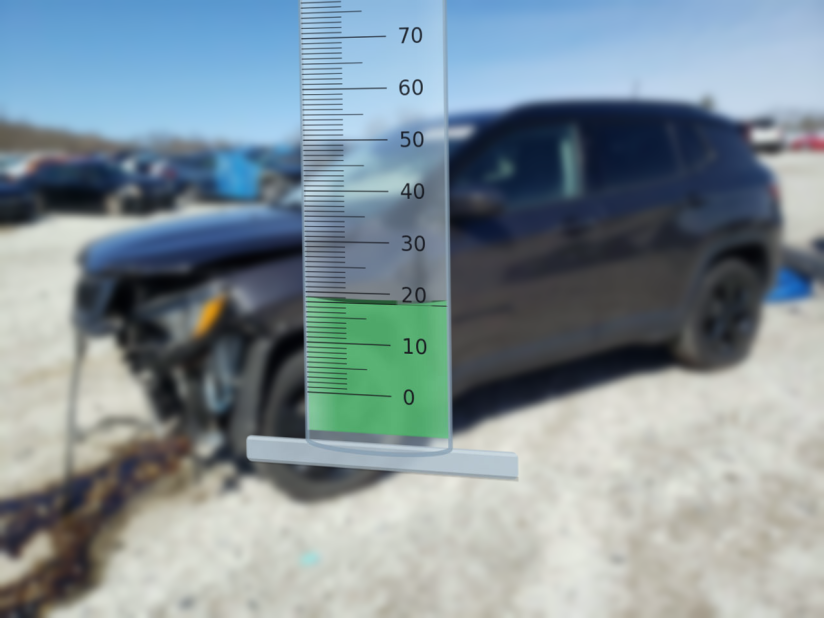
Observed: 18 mL
